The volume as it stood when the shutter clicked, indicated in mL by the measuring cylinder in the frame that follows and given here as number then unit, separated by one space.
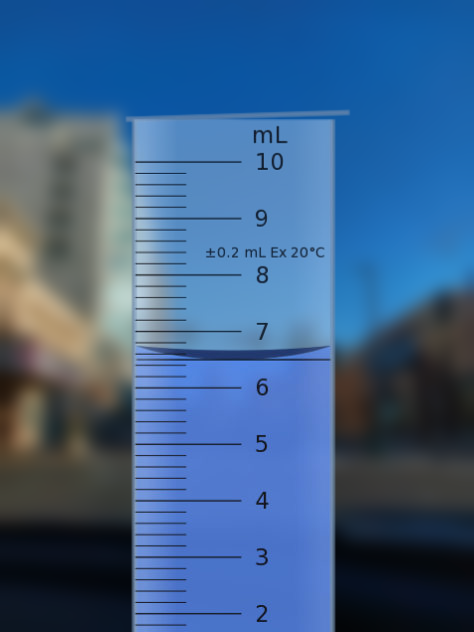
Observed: 6.5 mL
